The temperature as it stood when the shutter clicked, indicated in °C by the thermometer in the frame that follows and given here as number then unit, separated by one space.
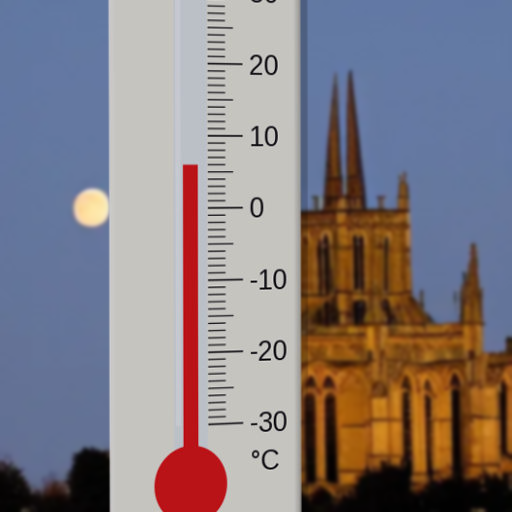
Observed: 6 °C
